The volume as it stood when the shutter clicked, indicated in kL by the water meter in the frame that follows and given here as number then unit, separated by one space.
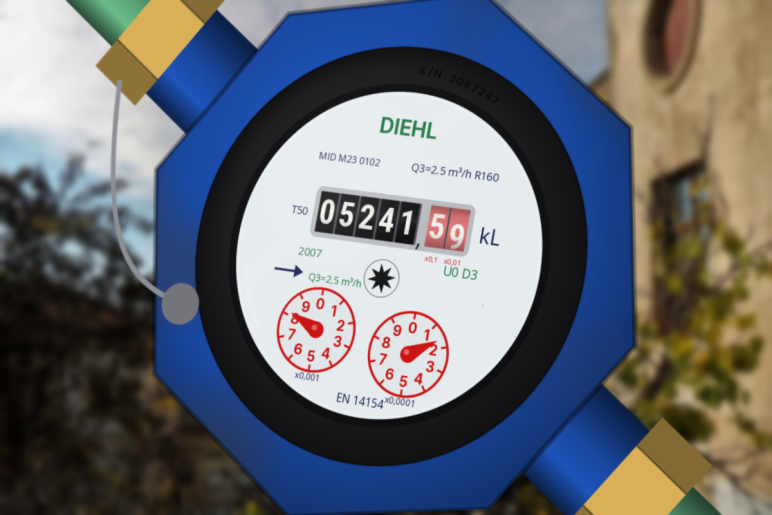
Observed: 5241.5881 kL
